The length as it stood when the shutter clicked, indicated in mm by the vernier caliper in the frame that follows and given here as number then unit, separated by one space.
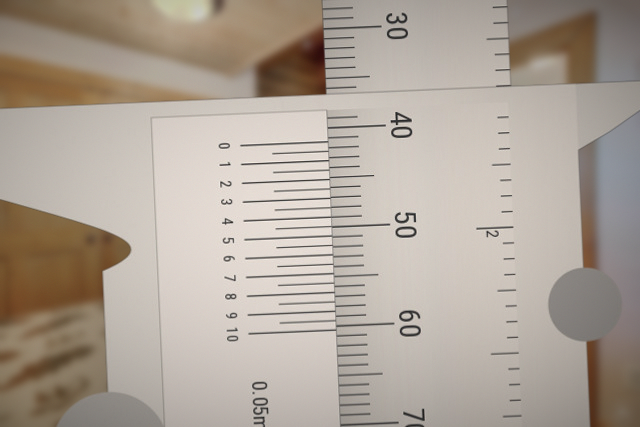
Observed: 41.4 mm
